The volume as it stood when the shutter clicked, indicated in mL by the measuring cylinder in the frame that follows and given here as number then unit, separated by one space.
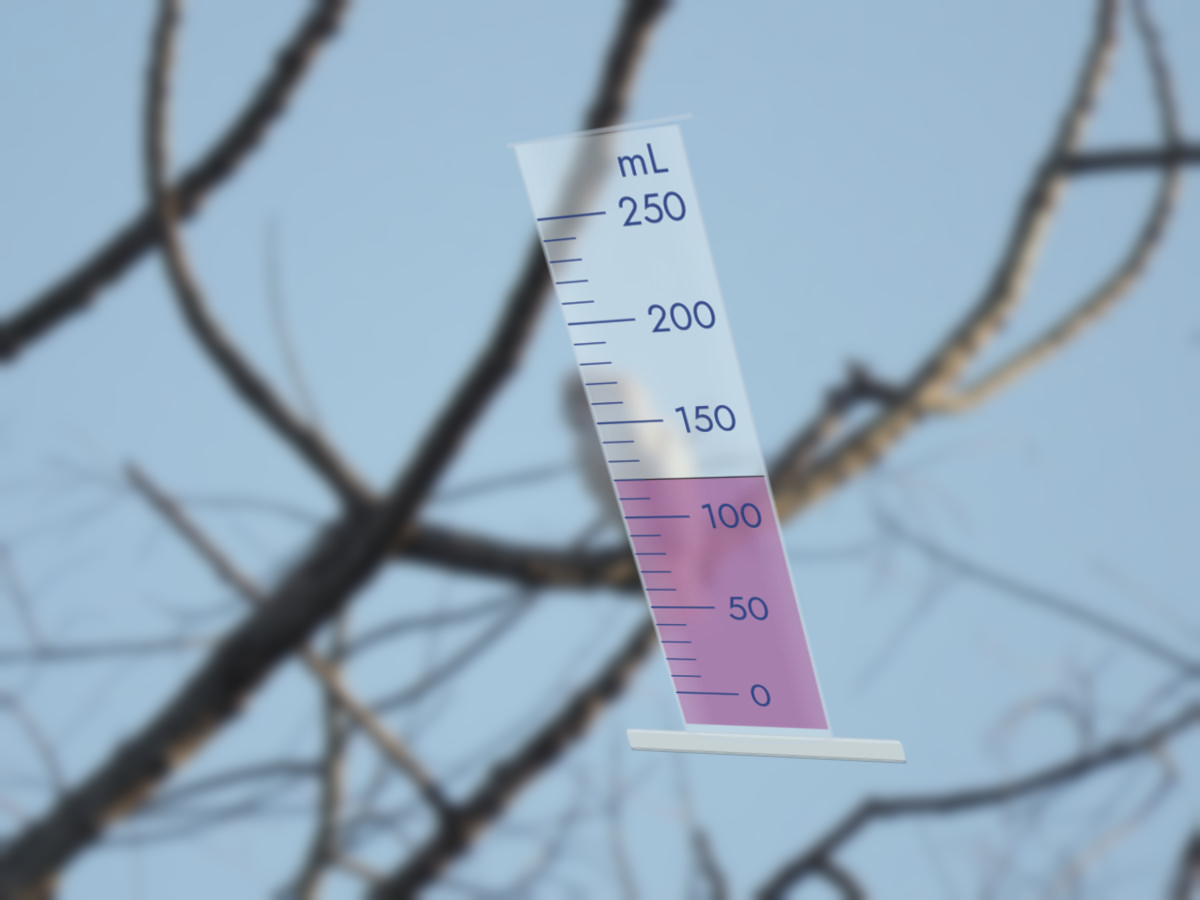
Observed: 120 mL
